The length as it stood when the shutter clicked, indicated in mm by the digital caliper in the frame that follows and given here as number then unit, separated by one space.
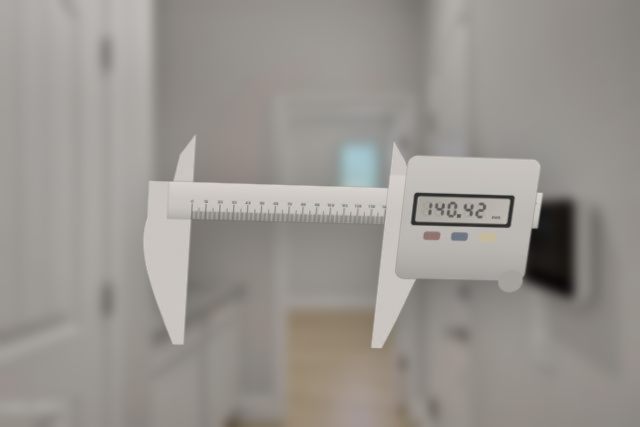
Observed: 140.42 mm
